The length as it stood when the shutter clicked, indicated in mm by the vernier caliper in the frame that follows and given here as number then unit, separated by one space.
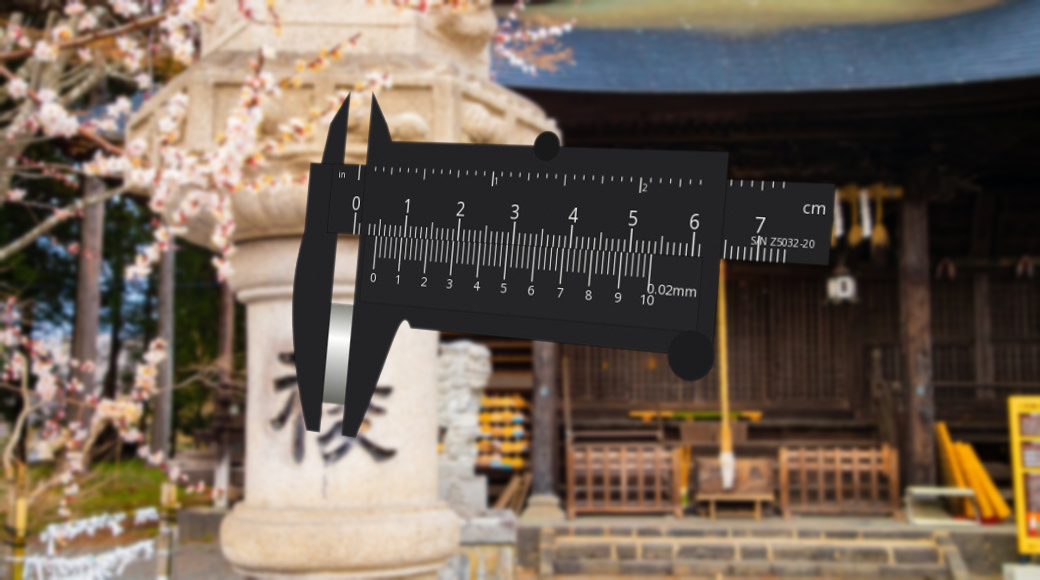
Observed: 4.5 mm
